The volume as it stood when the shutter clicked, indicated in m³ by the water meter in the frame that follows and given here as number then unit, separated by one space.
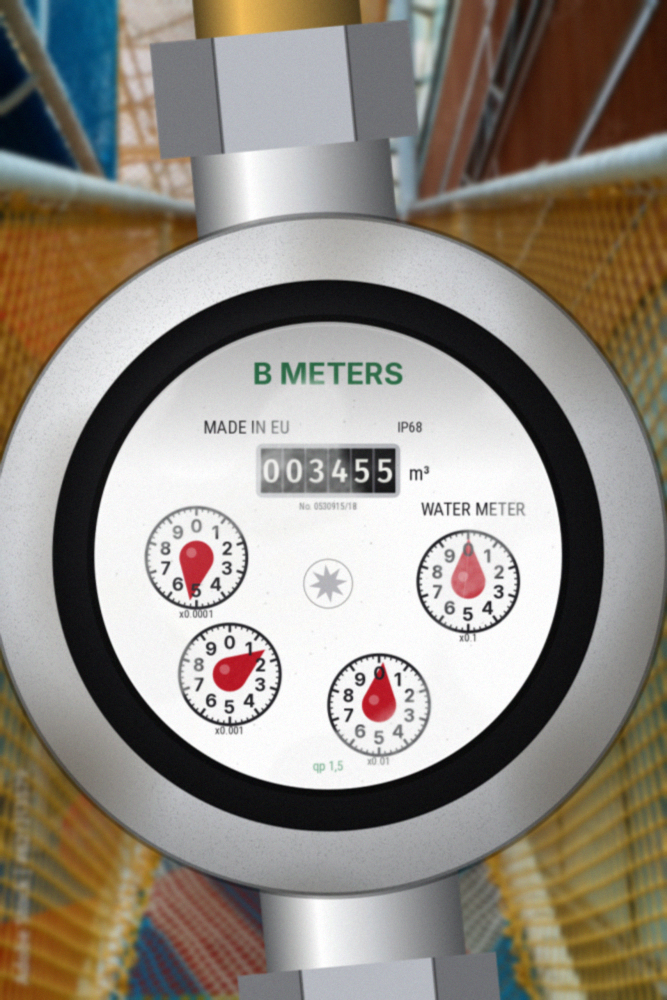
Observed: 3455.0015 m³
